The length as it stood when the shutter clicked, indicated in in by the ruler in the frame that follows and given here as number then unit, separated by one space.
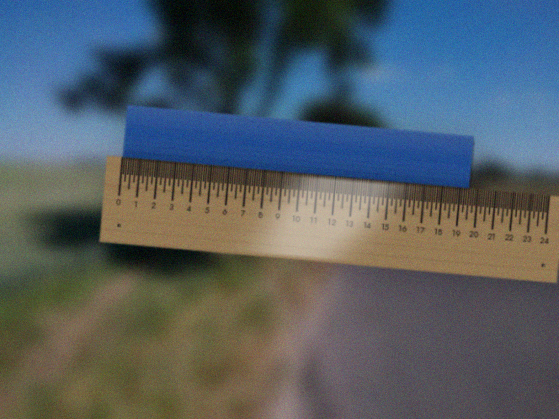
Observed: 19.5 in
